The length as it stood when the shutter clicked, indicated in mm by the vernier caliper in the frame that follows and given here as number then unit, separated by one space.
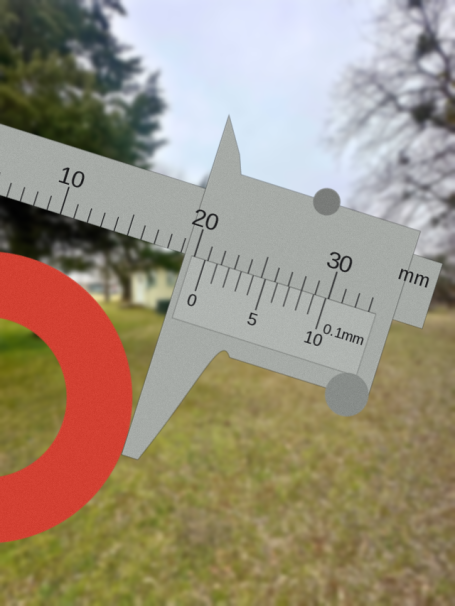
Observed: 20.8 mm
